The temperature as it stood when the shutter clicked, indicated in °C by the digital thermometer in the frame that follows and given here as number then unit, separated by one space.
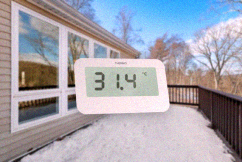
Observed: 31.4 °C
